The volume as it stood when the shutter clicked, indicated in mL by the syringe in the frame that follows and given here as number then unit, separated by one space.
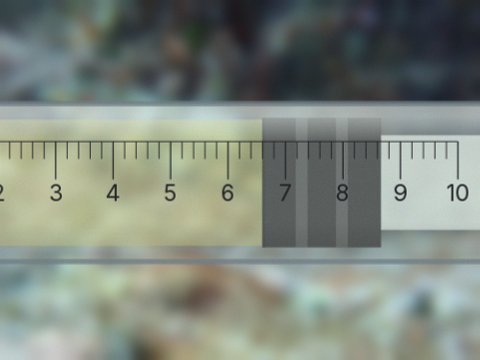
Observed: 6.6 mL
